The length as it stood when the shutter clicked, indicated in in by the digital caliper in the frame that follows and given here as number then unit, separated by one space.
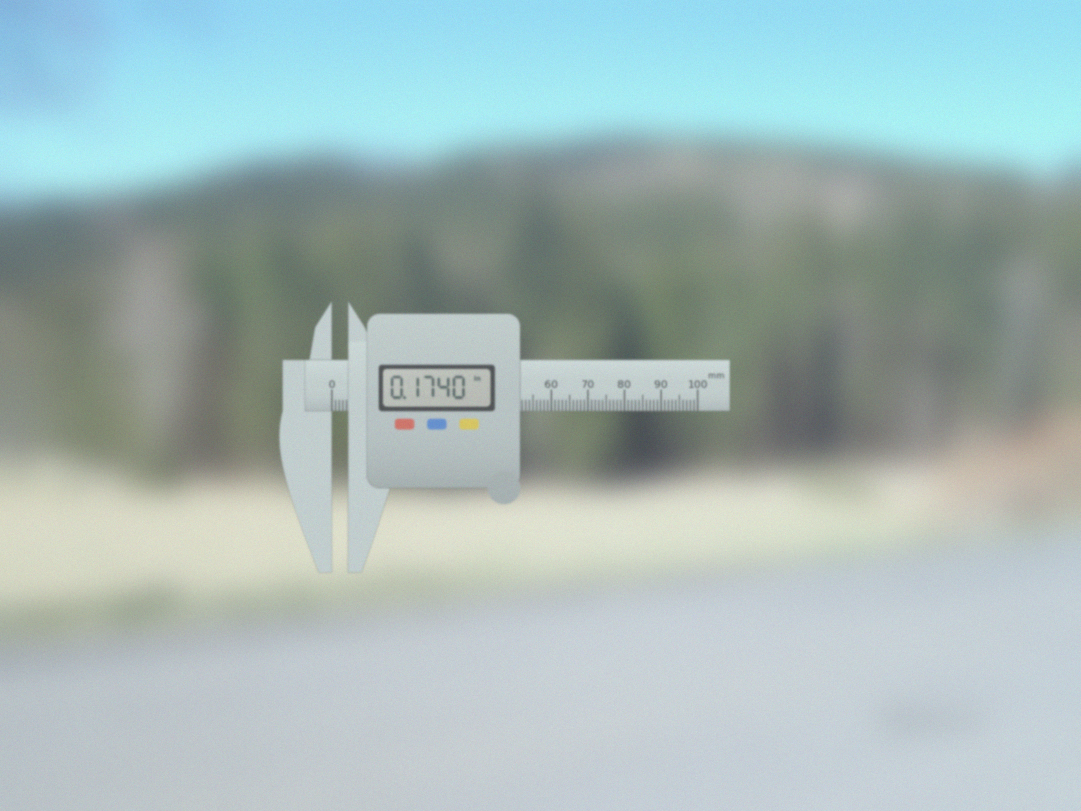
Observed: 0.1740 in
